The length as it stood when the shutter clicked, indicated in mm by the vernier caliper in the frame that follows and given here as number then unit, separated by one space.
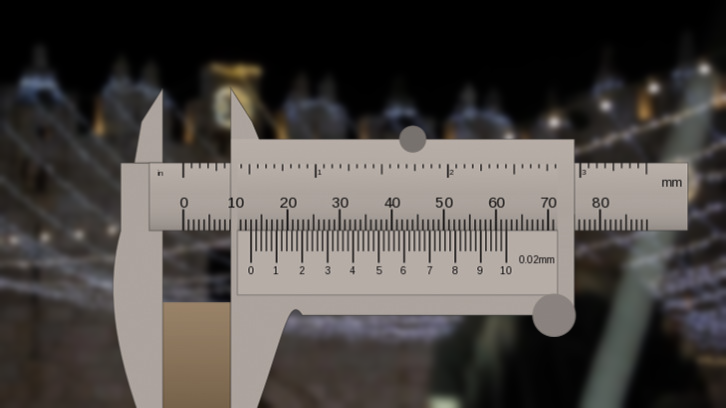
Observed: 13.0 mm
